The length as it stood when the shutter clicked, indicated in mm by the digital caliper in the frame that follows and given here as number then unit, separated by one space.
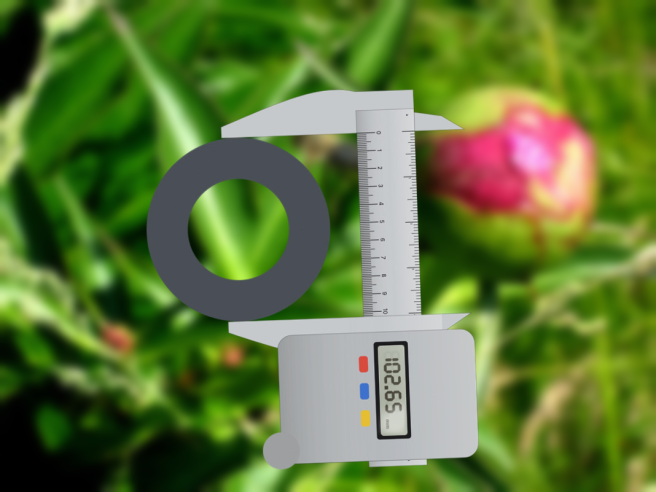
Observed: 102.65 mm
